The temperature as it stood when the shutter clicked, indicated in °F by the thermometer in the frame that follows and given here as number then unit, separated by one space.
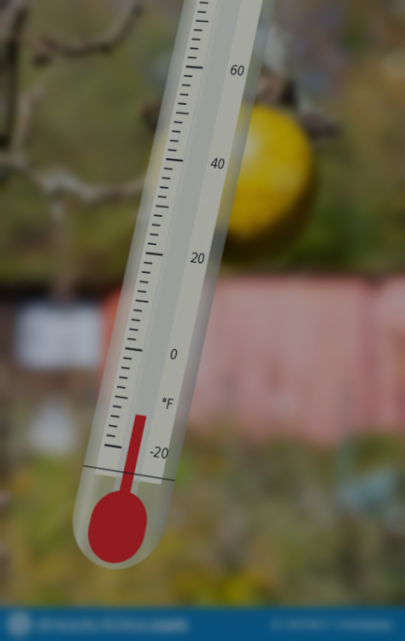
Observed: -13 °F
